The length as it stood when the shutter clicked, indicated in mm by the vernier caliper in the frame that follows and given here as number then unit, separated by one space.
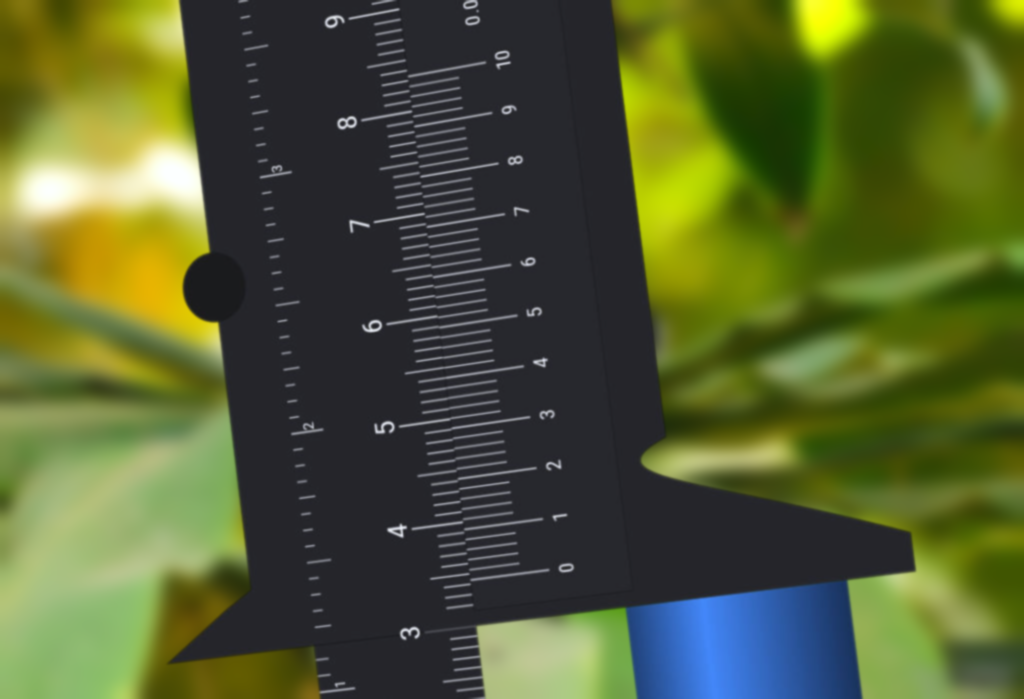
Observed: 34.4 mm
